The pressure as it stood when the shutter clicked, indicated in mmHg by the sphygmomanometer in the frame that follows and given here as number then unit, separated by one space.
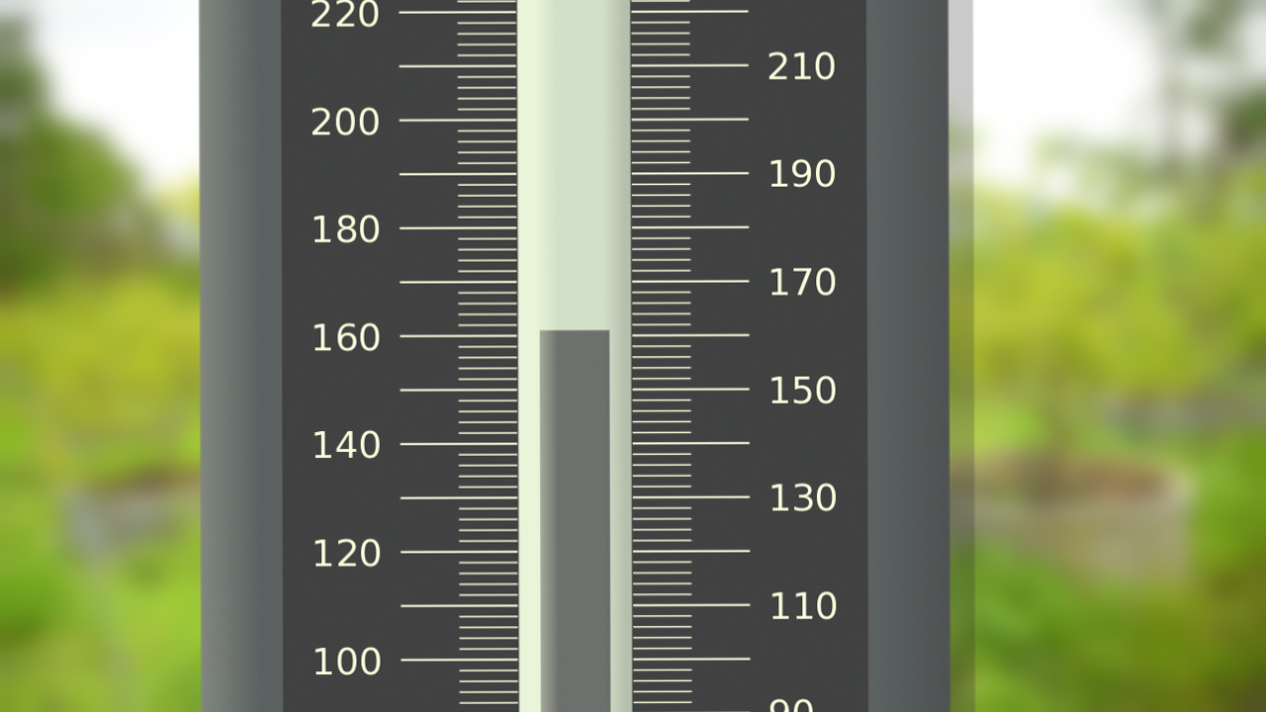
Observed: 161 mmHg
